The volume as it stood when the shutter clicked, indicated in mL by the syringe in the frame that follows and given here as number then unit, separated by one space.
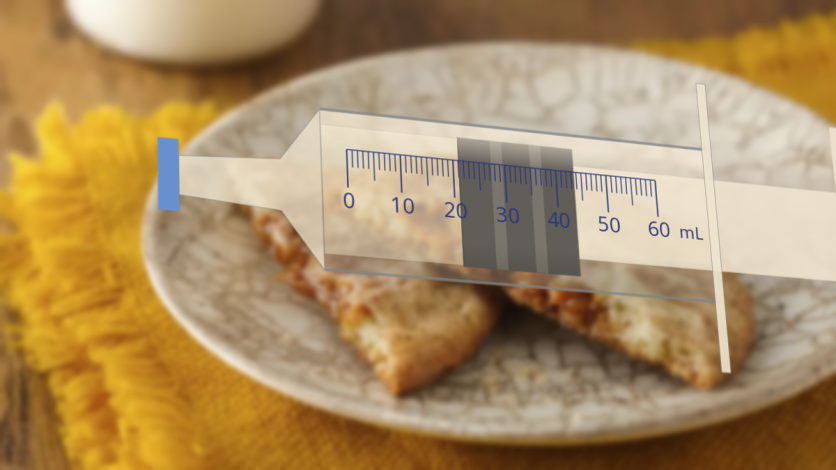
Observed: 21 mL
